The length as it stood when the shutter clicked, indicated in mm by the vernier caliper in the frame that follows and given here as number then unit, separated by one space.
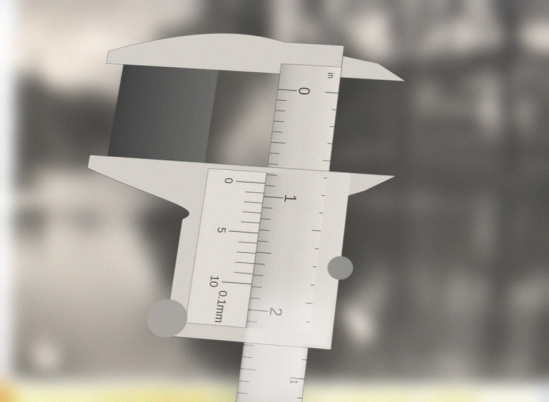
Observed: 8.8 mm
